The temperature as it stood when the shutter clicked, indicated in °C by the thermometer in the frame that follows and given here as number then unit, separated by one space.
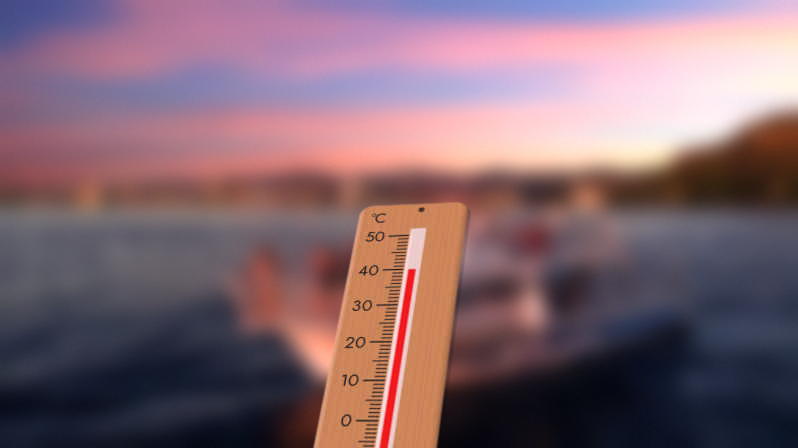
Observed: 40 °C
